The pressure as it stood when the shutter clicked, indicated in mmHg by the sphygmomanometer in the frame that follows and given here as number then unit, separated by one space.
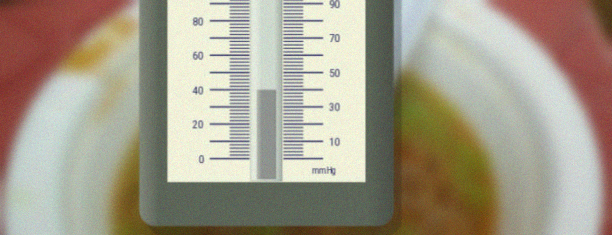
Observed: 40 mmHg
